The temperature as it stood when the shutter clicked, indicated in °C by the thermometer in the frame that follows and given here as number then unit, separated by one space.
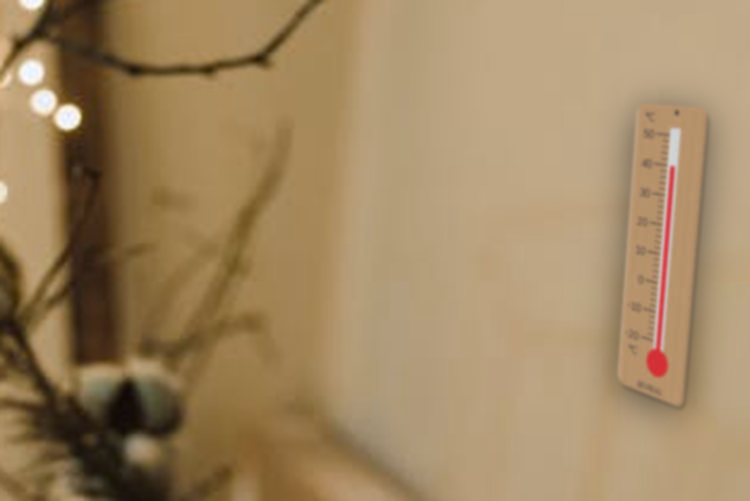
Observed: 40 °C
